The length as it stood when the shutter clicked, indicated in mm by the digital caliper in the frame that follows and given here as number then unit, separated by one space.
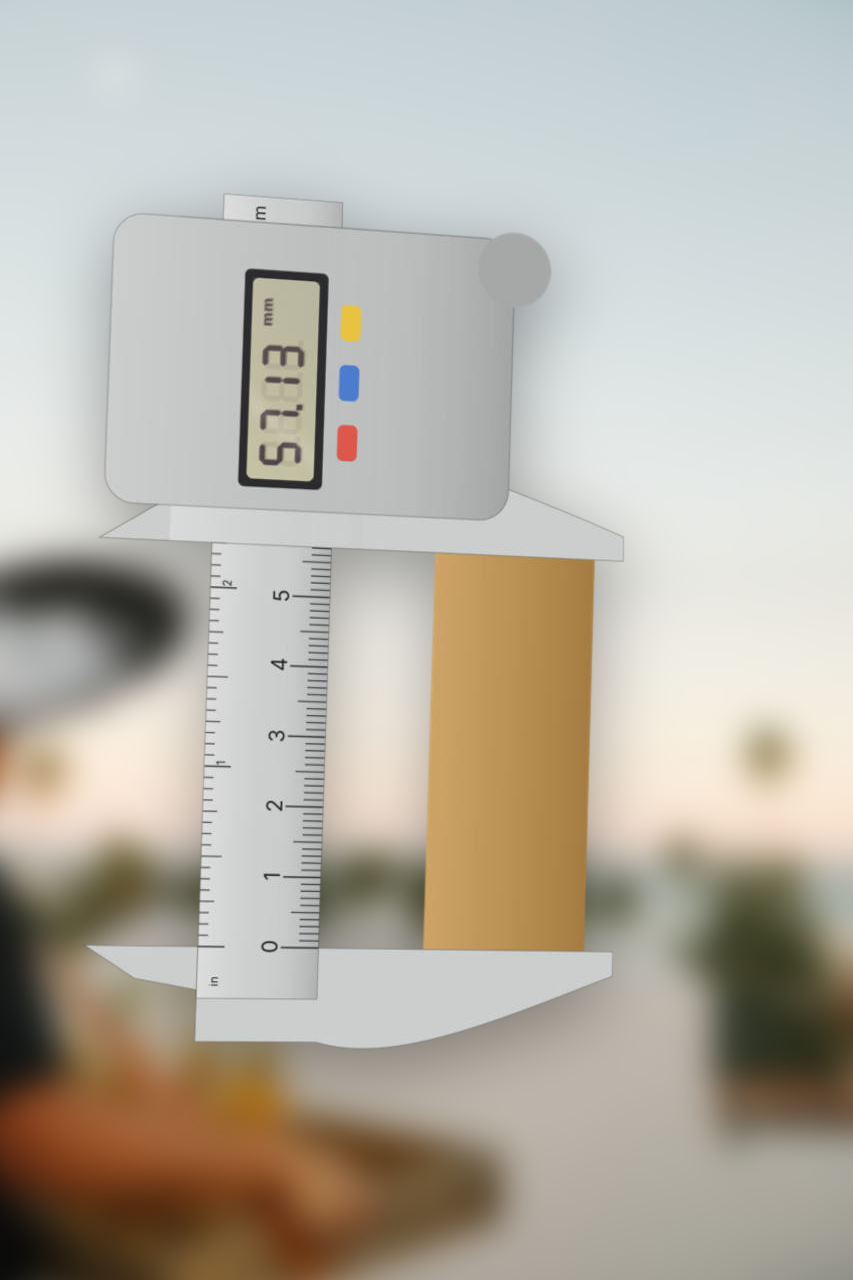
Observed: 57.13 mm
